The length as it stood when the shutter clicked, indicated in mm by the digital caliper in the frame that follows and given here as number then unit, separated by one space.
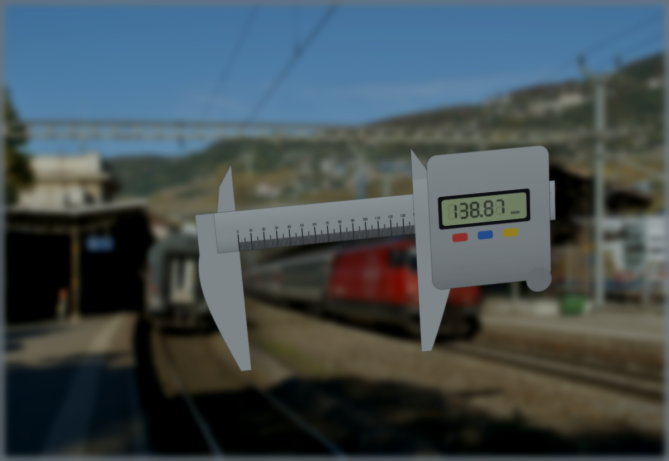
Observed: 138.87 mm
